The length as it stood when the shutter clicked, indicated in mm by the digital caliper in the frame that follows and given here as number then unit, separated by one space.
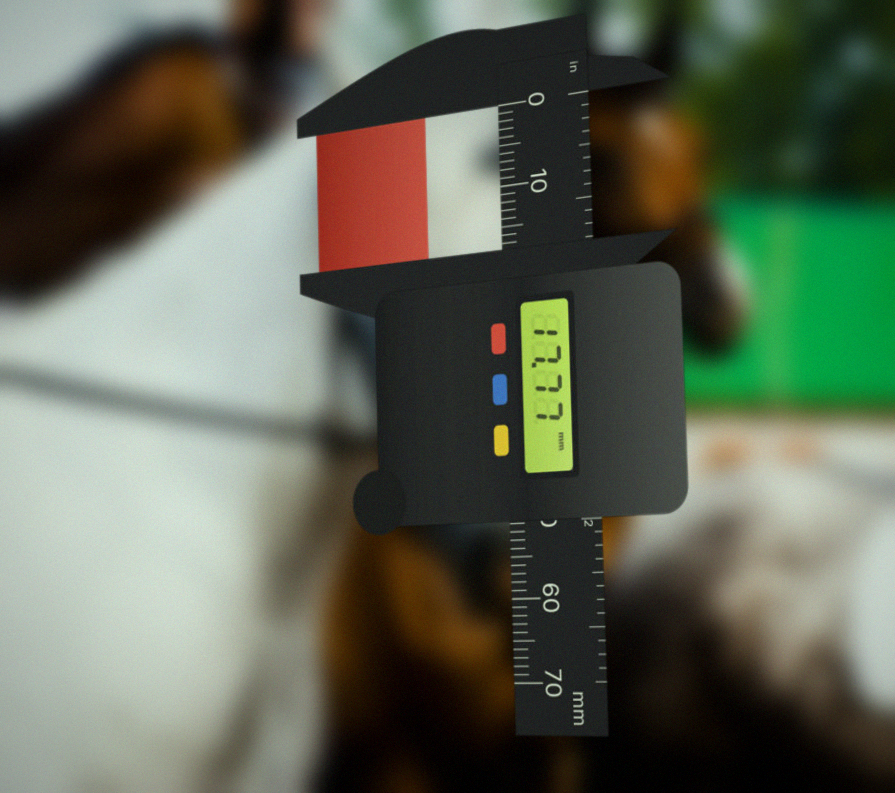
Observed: 17.77 mm
